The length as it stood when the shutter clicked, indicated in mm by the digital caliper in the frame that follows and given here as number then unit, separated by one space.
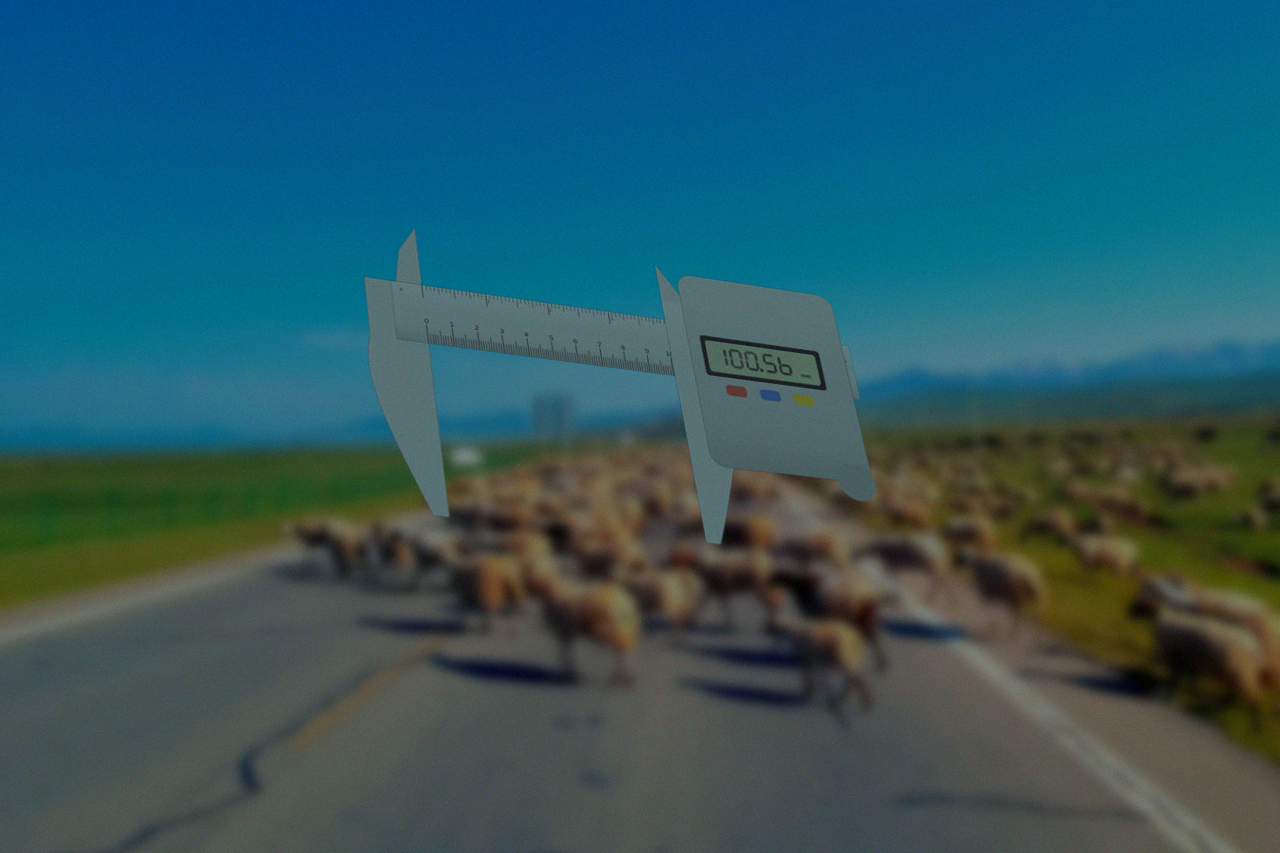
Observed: 100.56 mm
